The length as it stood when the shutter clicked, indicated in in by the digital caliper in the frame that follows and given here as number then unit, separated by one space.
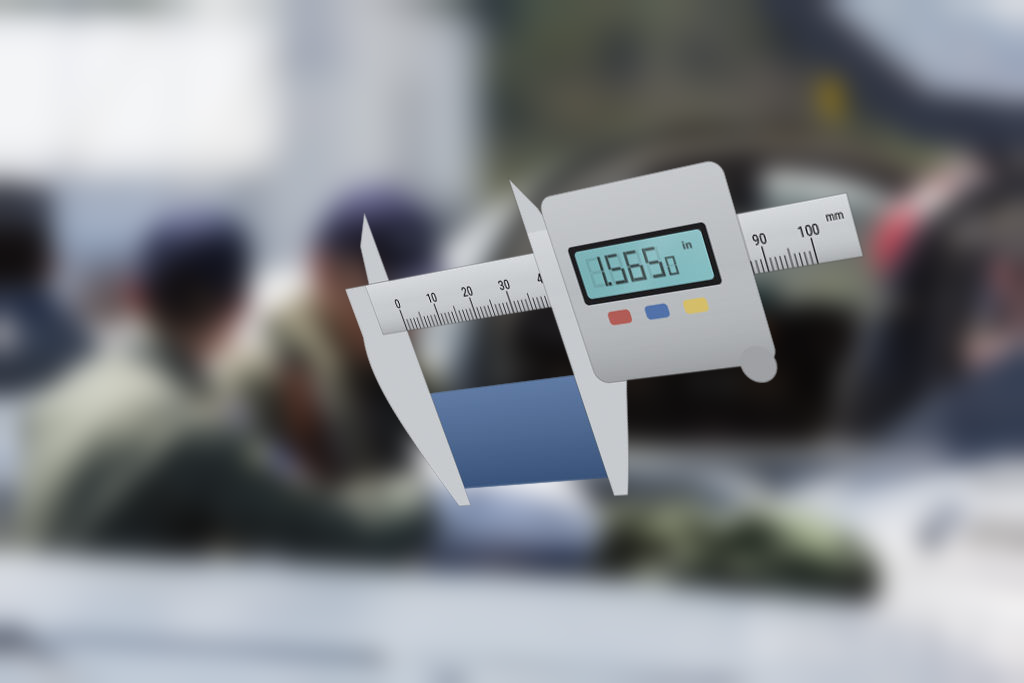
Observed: 1.5650 in
